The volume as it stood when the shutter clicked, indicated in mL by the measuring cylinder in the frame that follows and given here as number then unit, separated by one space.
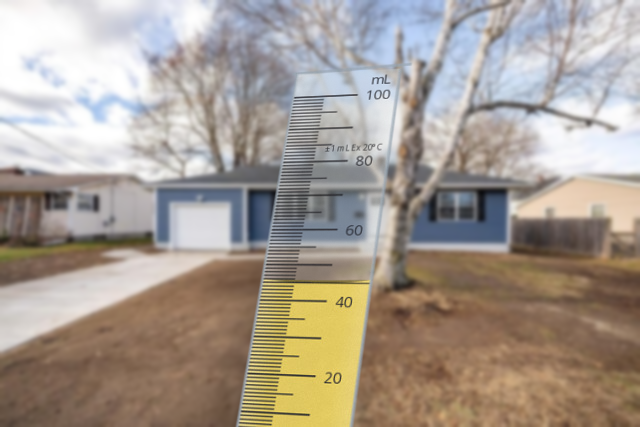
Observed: 45 mL
